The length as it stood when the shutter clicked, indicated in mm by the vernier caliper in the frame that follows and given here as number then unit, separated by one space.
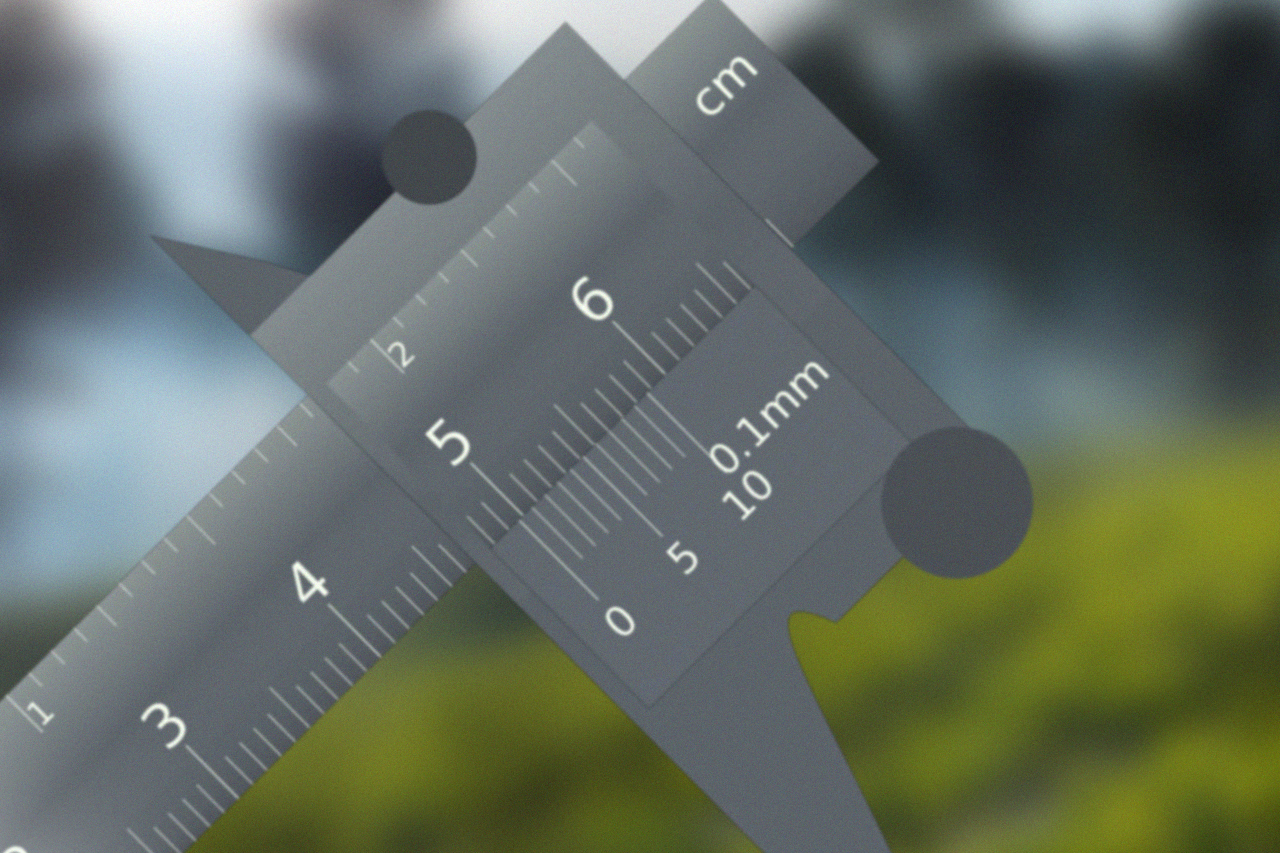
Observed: 49.7 mm
